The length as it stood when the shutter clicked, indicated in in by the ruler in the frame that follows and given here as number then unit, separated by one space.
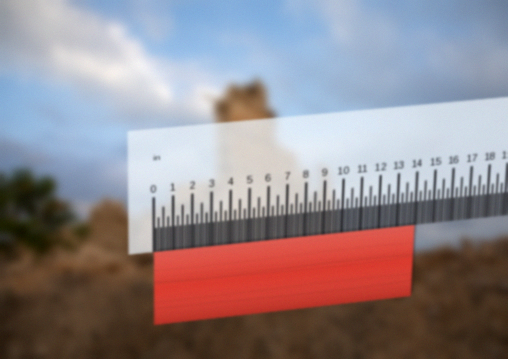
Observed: 14 in
